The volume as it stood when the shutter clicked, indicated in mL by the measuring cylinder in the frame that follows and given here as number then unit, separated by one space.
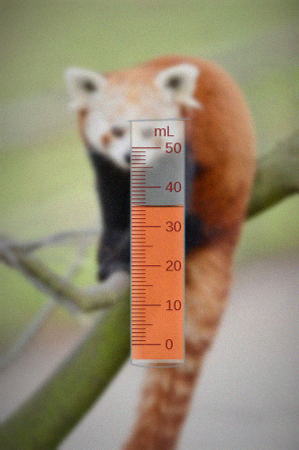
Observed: 35 mL
